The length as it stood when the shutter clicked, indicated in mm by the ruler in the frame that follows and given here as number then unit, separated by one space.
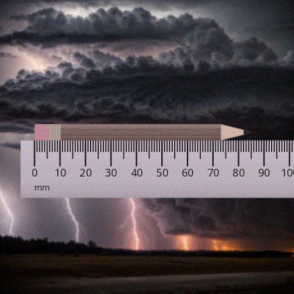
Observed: 85 mm
